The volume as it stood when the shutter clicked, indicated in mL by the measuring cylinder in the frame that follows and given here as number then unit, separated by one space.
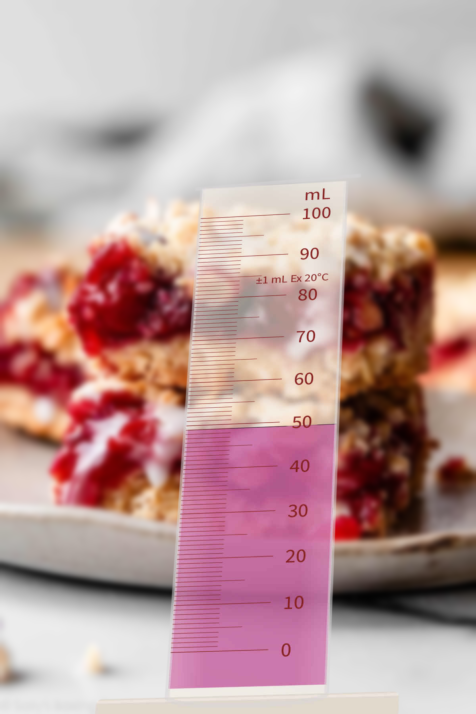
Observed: 49 mL
